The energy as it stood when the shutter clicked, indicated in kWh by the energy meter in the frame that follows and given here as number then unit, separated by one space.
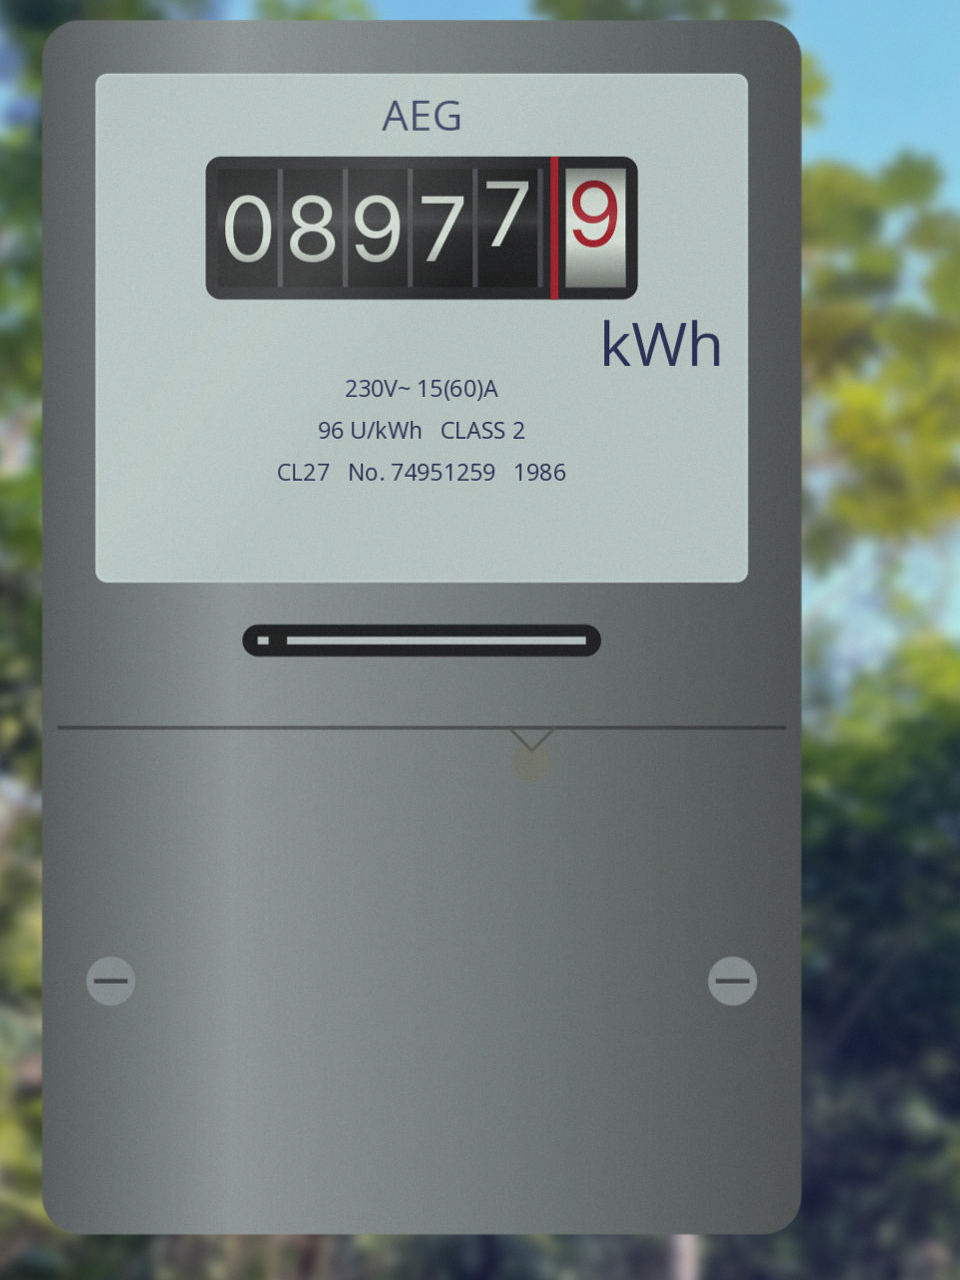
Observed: 8977.9 kWh
